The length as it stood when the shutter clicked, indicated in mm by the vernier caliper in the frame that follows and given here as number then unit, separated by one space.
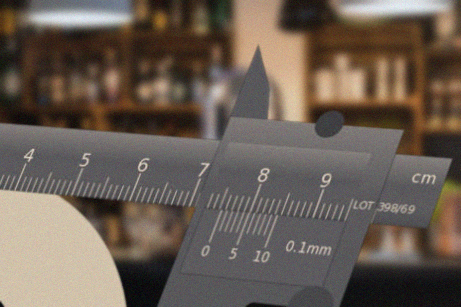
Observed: 75.4 mm
